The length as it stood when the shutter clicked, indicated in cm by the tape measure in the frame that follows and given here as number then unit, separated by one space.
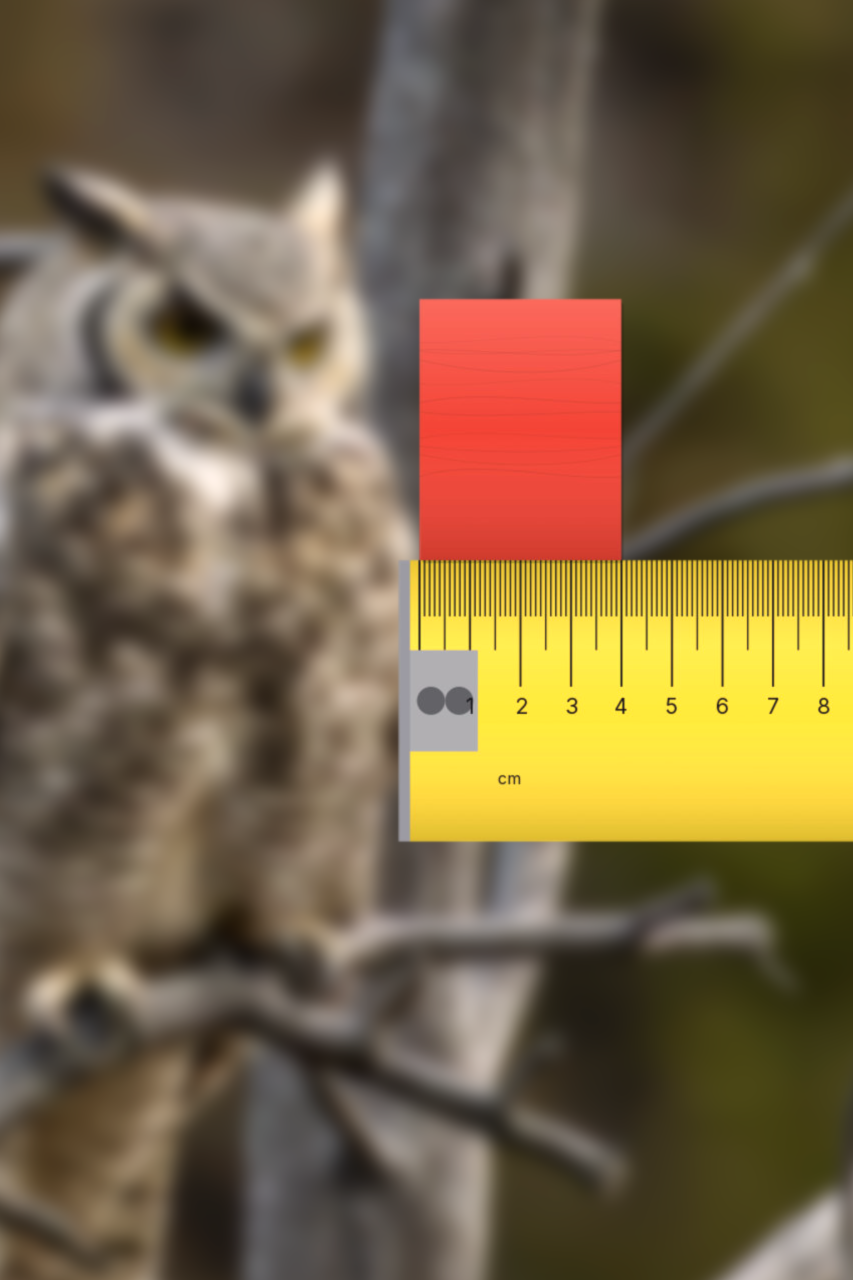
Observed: 4 cm
